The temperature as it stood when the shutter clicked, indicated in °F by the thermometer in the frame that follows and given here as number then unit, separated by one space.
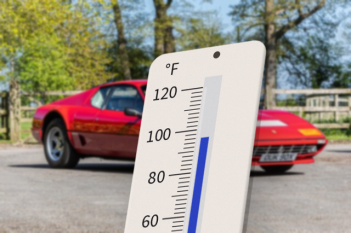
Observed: 96 °F
